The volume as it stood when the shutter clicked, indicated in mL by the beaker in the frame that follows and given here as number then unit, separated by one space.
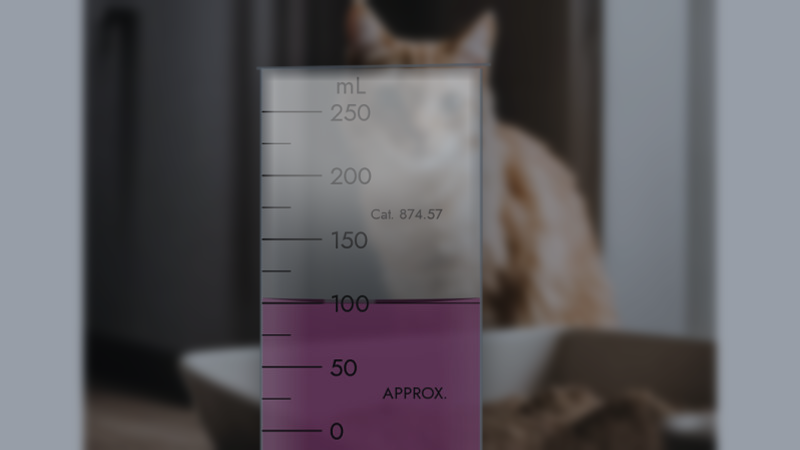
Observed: 100 mL
